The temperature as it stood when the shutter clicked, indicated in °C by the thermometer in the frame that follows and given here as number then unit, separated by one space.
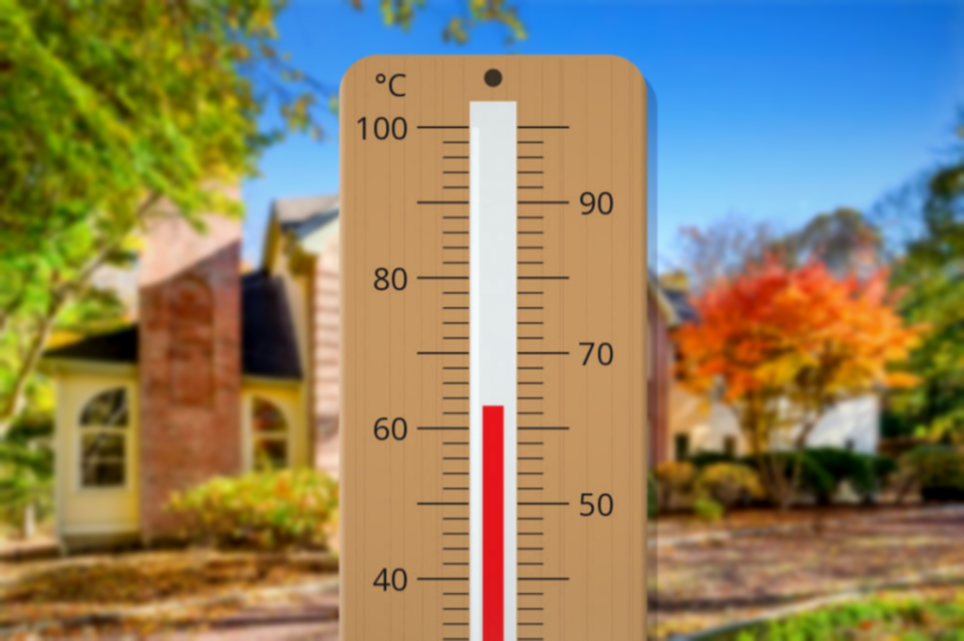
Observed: 63 °C
